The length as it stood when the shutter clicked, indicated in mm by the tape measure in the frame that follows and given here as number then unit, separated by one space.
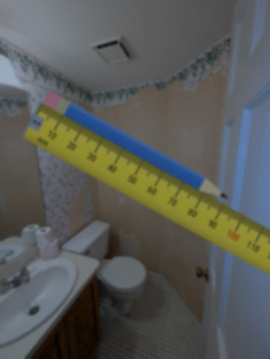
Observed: 90 mm
